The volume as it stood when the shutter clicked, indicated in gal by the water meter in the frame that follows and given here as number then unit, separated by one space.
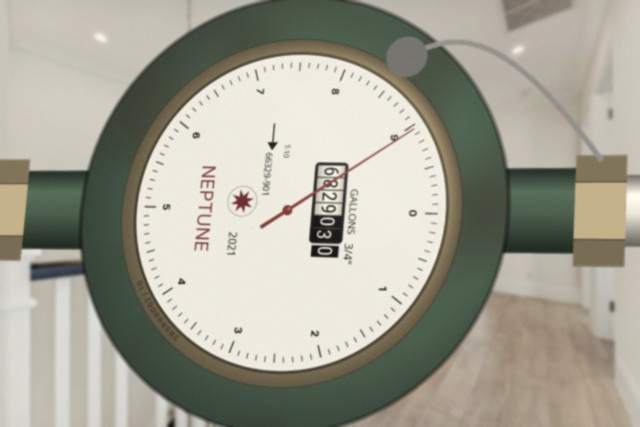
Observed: 6829029.0 gal
